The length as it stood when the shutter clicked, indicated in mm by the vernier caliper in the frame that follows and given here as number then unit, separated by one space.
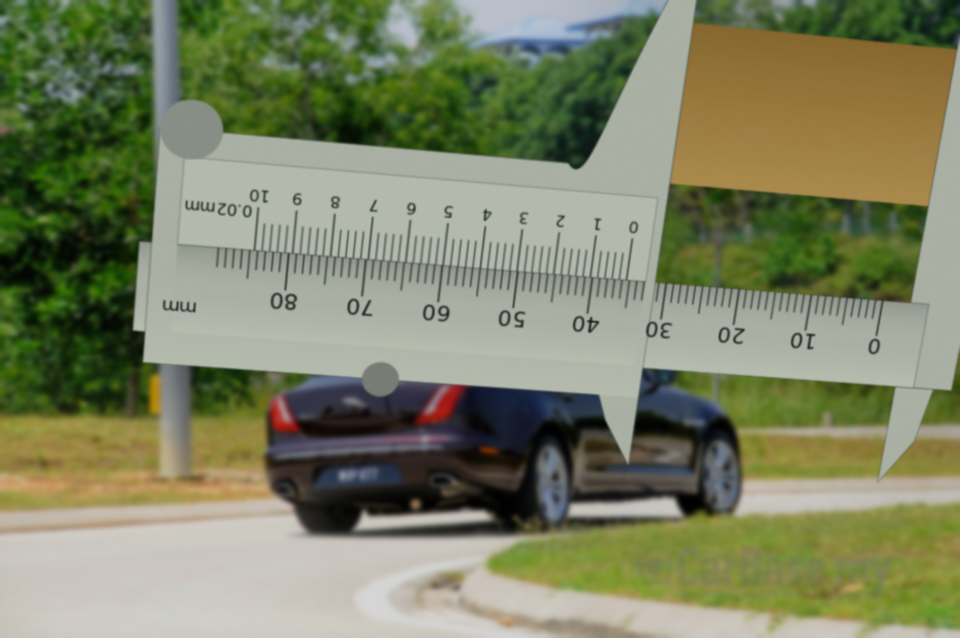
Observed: 35.4 mm
